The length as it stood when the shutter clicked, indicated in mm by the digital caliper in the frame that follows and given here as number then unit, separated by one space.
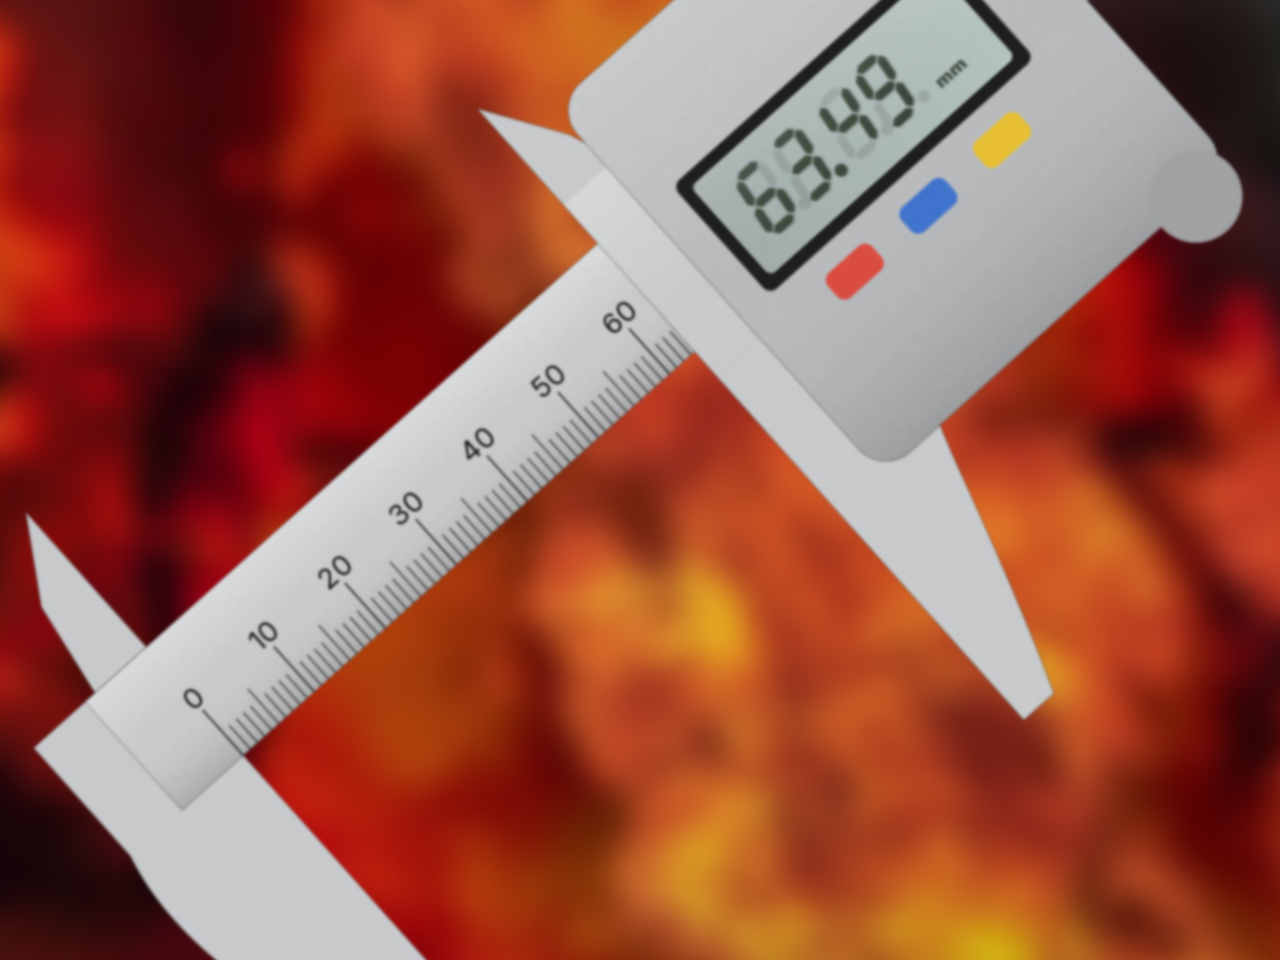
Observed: 63.49 mm
